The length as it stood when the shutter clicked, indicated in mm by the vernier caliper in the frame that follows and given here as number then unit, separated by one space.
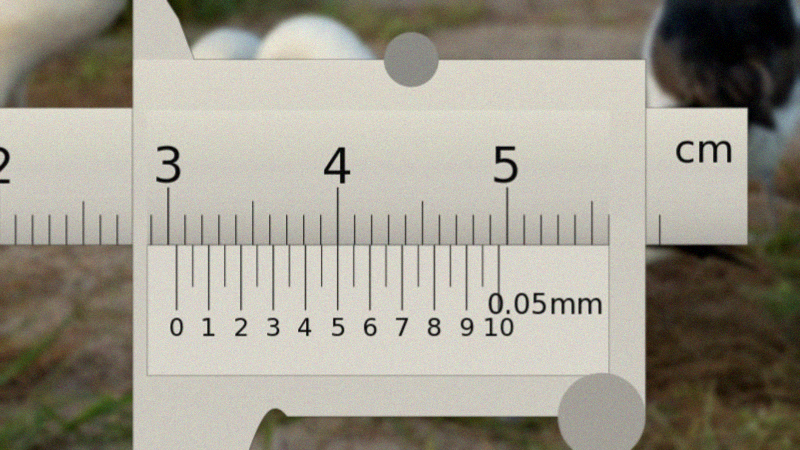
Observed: 30.5 mm
